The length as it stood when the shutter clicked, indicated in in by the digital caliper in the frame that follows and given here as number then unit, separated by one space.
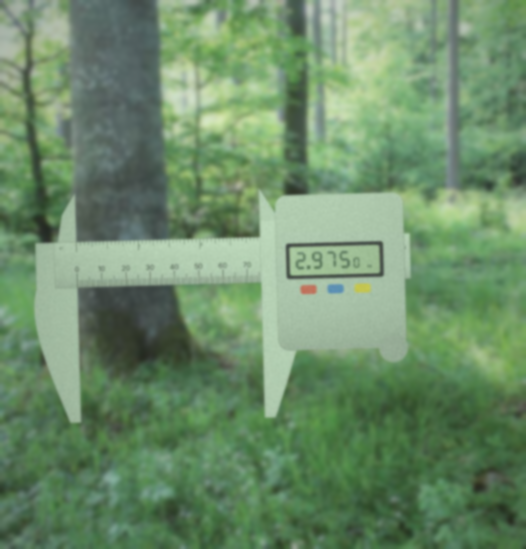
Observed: 2.9750 in
